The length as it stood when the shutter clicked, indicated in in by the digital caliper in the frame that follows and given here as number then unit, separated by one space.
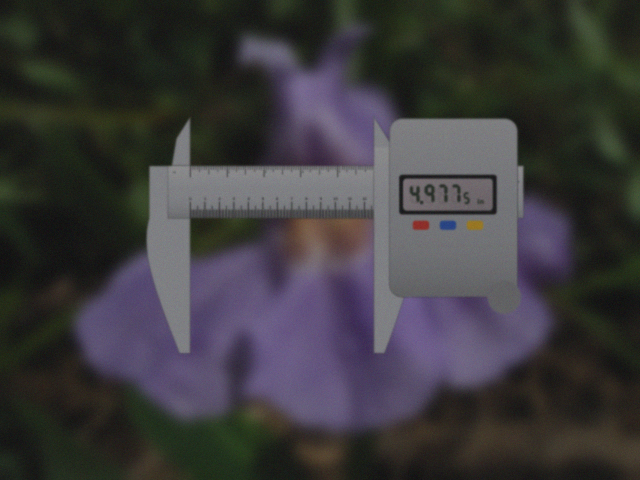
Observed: 4.9775 in
